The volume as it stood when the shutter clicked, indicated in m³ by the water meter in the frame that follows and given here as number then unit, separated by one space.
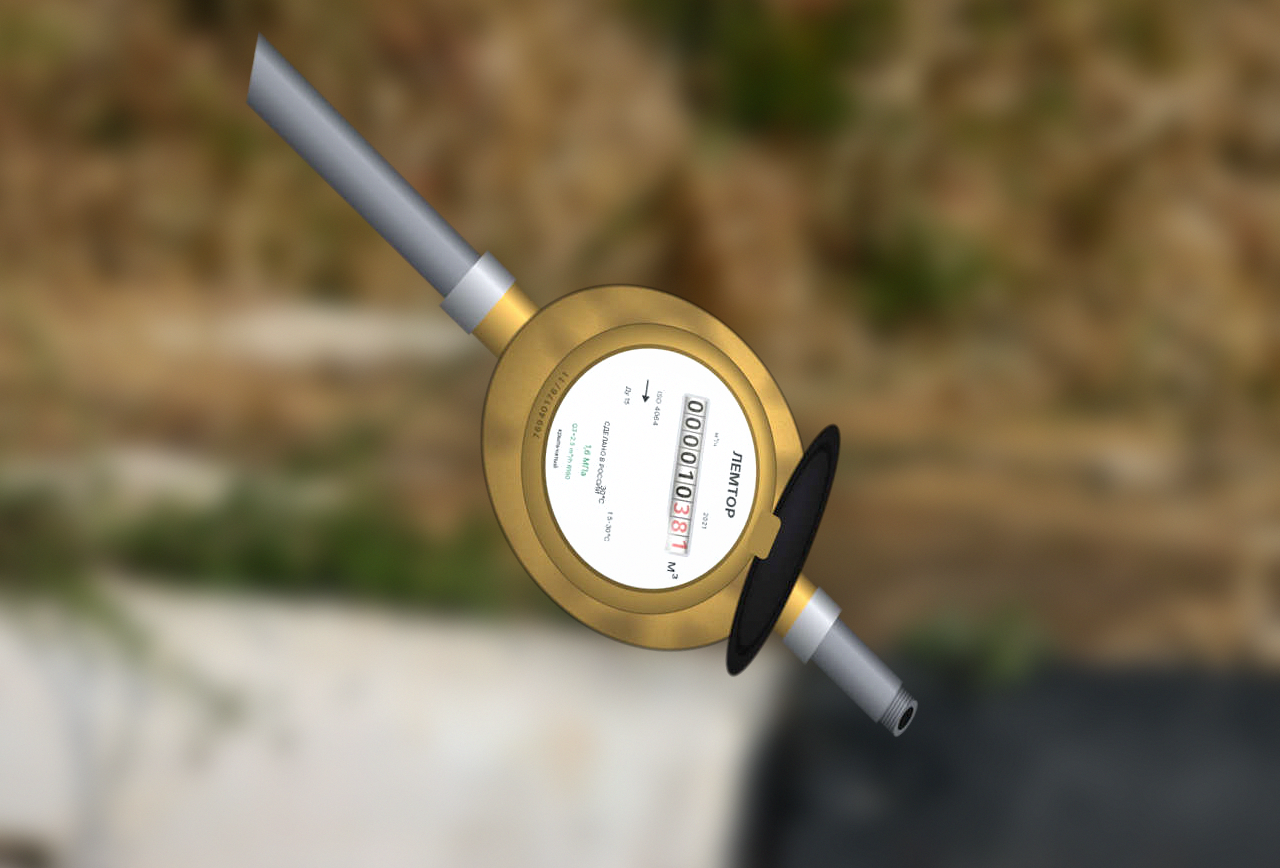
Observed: 10.381 m³
